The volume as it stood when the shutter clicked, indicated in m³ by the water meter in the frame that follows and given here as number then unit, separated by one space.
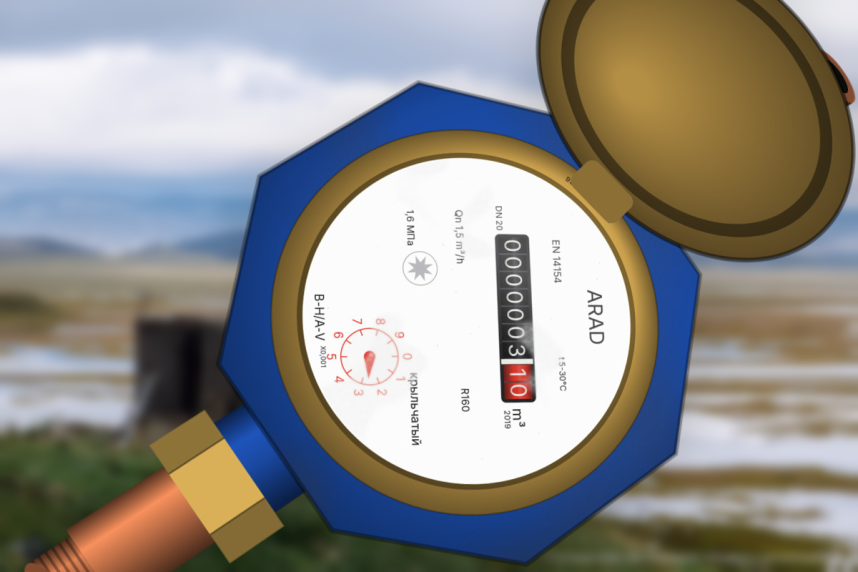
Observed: 3.102 m³
